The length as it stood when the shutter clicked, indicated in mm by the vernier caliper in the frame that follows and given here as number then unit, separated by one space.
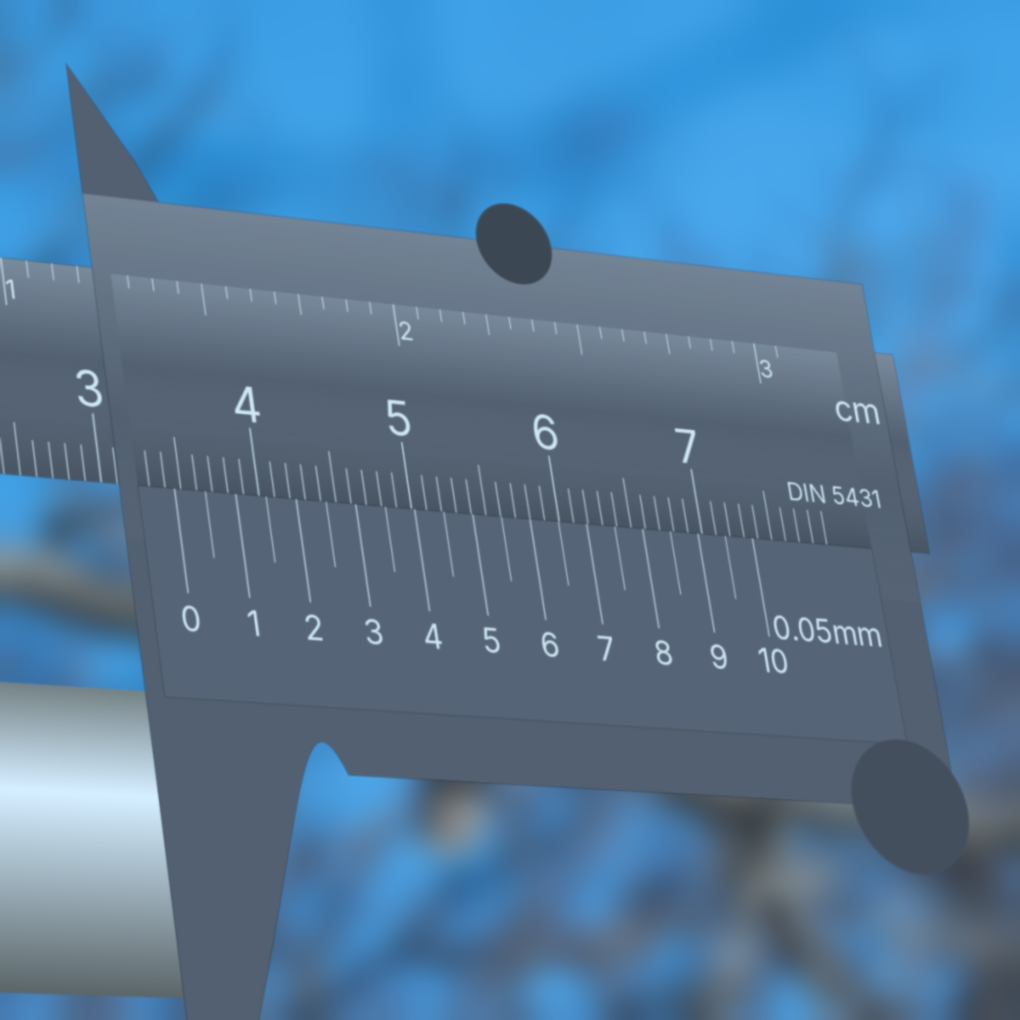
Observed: 34.6 mm
